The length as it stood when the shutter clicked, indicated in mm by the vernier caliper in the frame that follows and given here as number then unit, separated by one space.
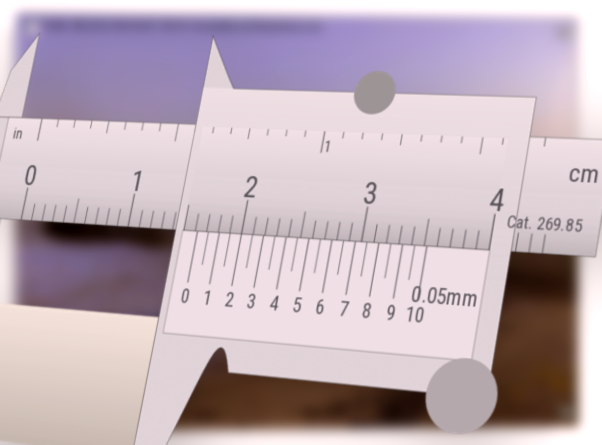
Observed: 16.2 mm
